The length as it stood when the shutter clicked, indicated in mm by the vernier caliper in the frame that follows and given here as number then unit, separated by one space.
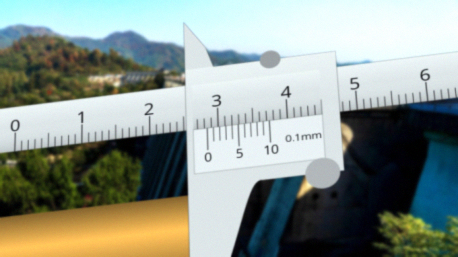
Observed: 28.4 mm
